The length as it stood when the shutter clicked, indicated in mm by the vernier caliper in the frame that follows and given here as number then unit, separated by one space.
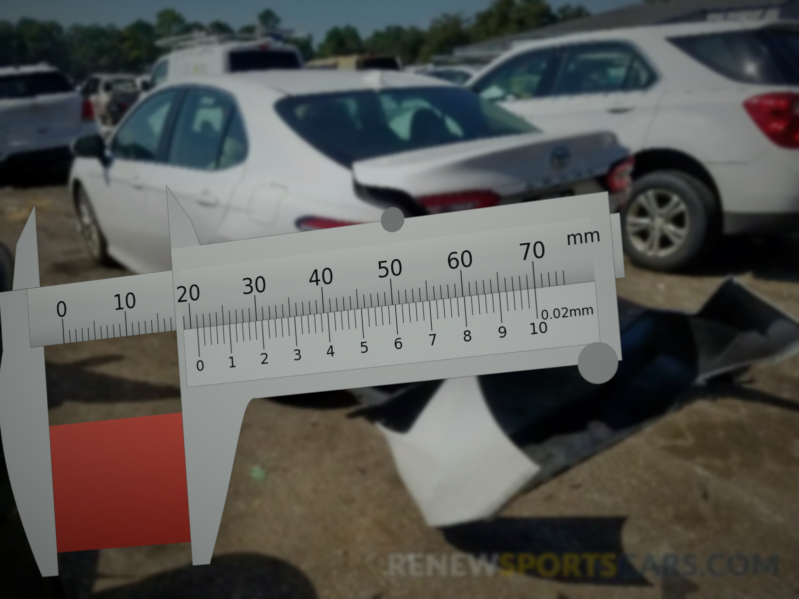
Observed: 21.0 mm
